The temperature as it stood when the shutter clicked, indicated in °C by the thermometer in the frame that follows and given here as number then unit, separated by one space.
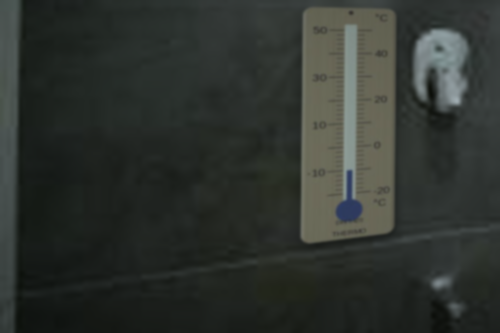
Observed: -10 °C
